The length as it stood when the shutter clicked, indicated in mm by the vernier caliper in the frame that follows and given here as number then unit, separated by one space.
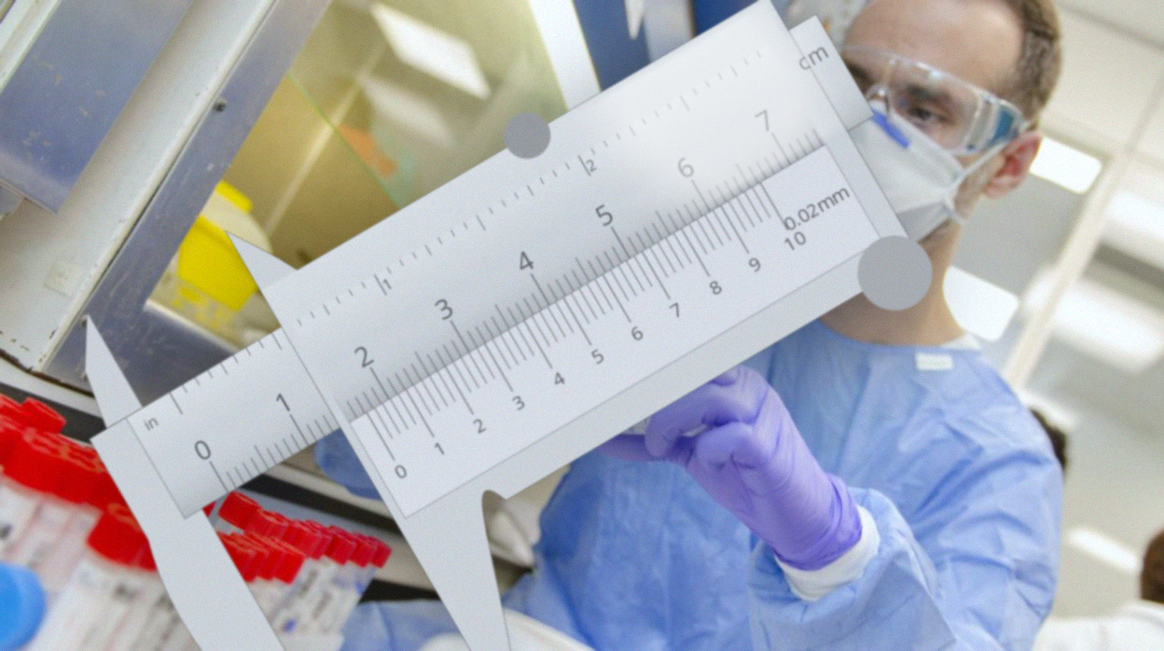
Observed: 17.2 mm
